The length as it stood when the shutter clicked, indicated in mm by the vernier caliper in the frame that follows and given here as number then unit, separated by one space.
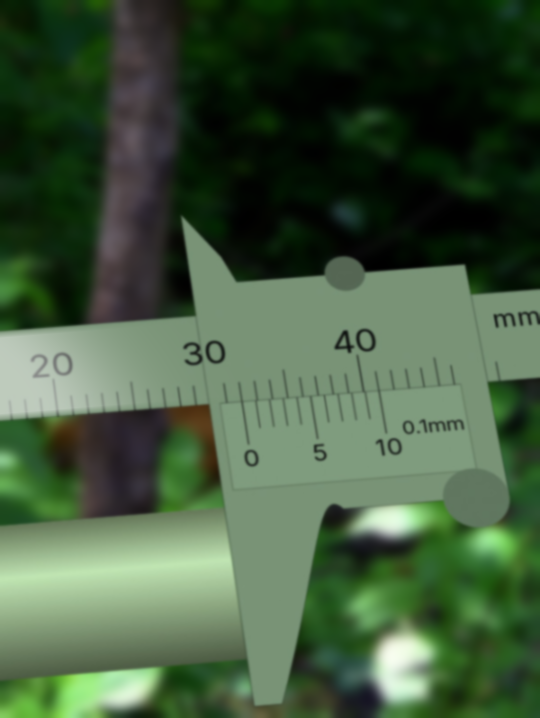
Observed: 32.0 mm
